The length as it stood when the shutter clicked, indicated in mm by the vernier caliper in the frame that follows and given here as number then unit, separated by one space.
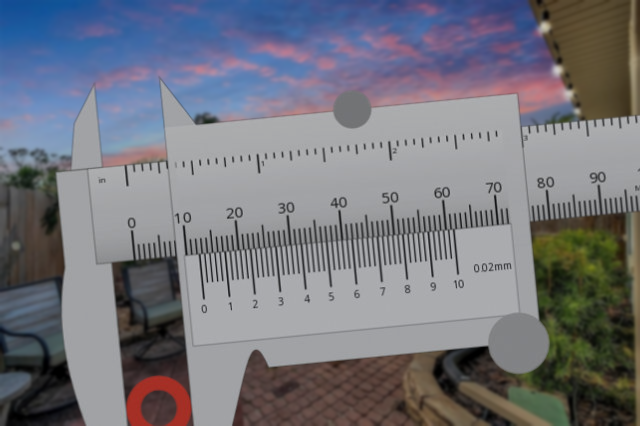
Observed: 12.5 mm
